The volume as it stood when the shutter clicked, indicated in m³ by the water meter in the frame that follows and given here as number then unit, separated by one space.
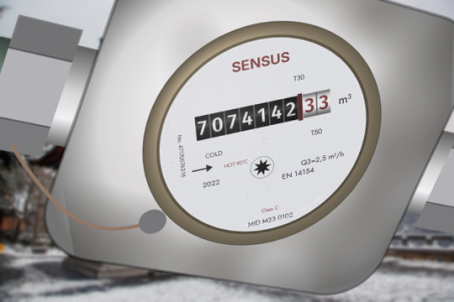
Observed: 7074142.33 m³
